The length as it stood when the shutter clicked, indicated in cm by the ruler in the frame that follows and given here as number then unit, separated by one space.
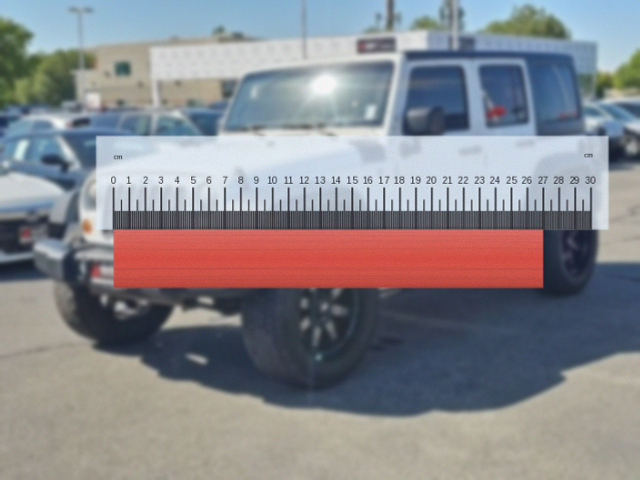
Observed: 27 cm
